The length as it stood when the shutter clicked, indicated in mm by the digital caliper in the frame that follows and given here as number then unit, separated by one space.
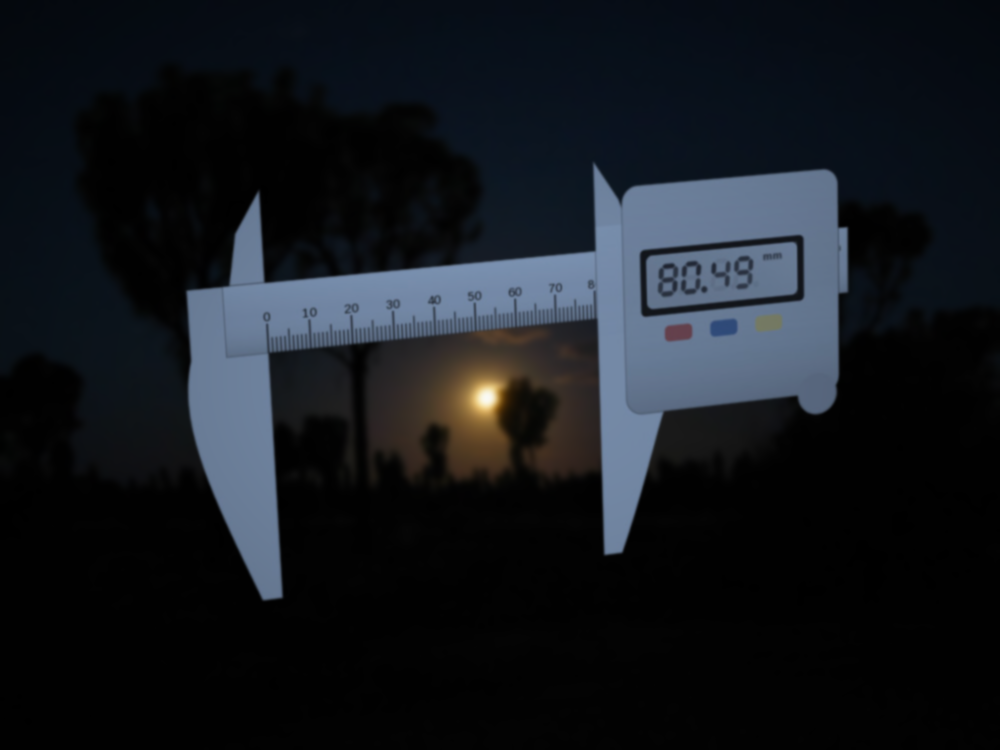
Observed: 80.49 mm
